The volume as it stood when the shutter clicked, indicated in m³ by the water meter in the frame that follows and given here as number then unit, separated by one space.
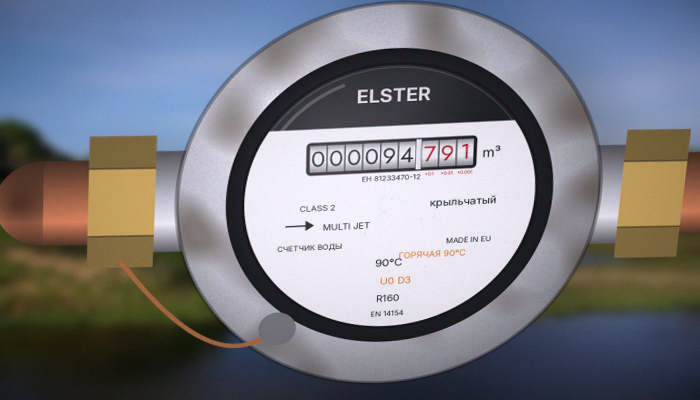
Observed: 94.791 m³
